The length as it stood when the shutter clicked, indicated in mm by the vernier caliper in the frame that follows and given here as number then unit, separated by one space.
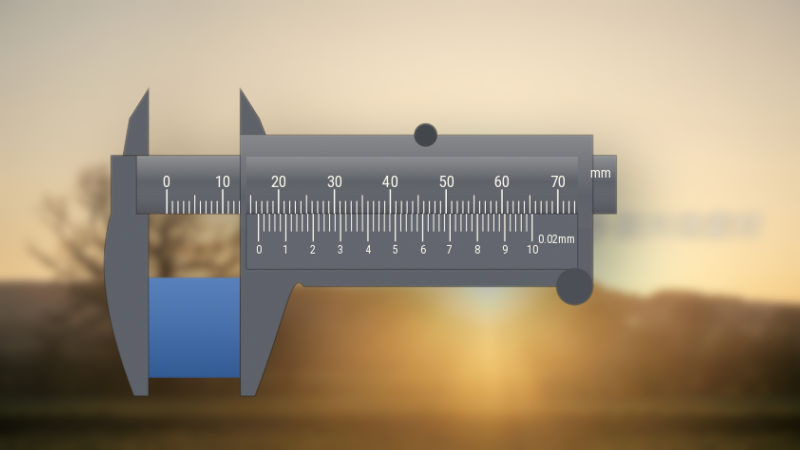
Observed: 16.4 mm
